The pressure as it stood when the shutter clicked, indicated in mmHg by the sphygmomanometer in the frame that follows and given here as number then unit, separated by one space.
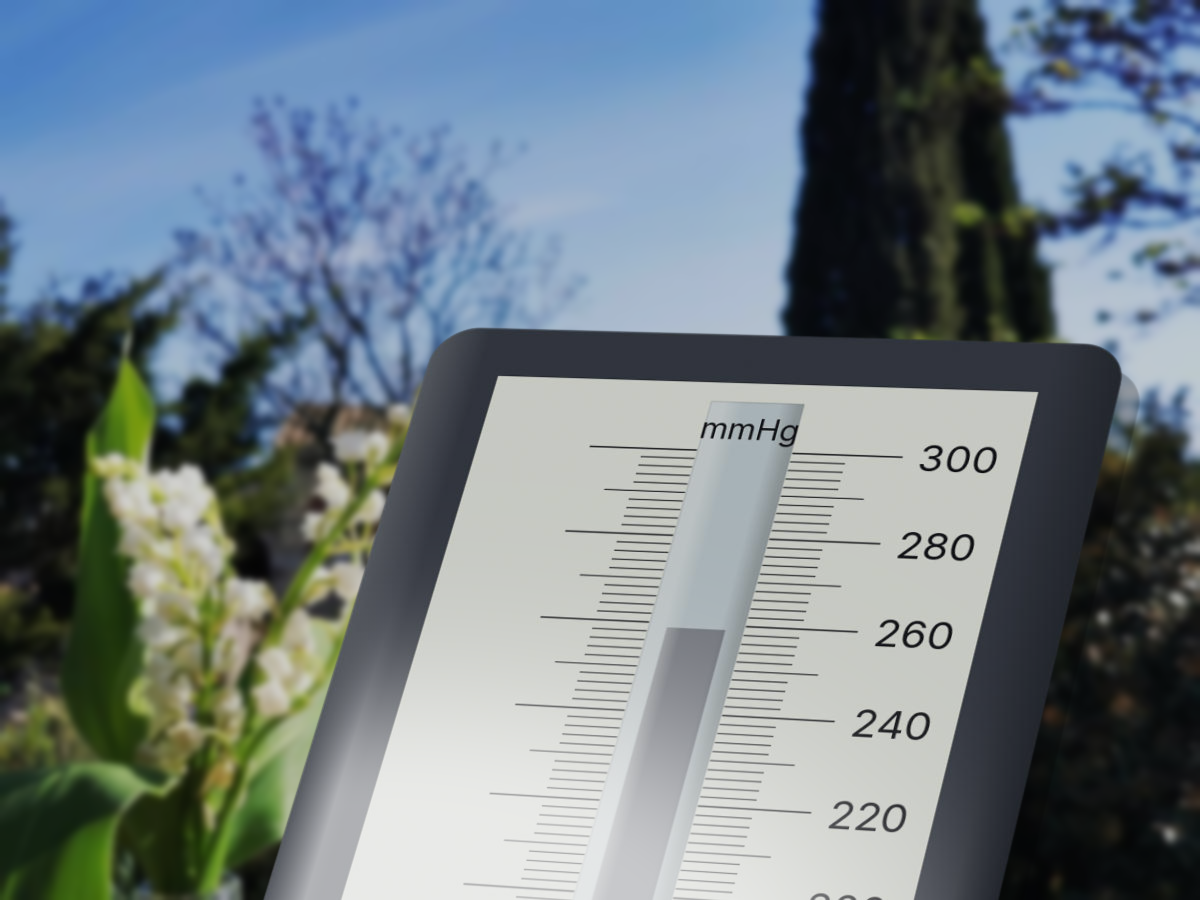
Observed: 259 mmHg
